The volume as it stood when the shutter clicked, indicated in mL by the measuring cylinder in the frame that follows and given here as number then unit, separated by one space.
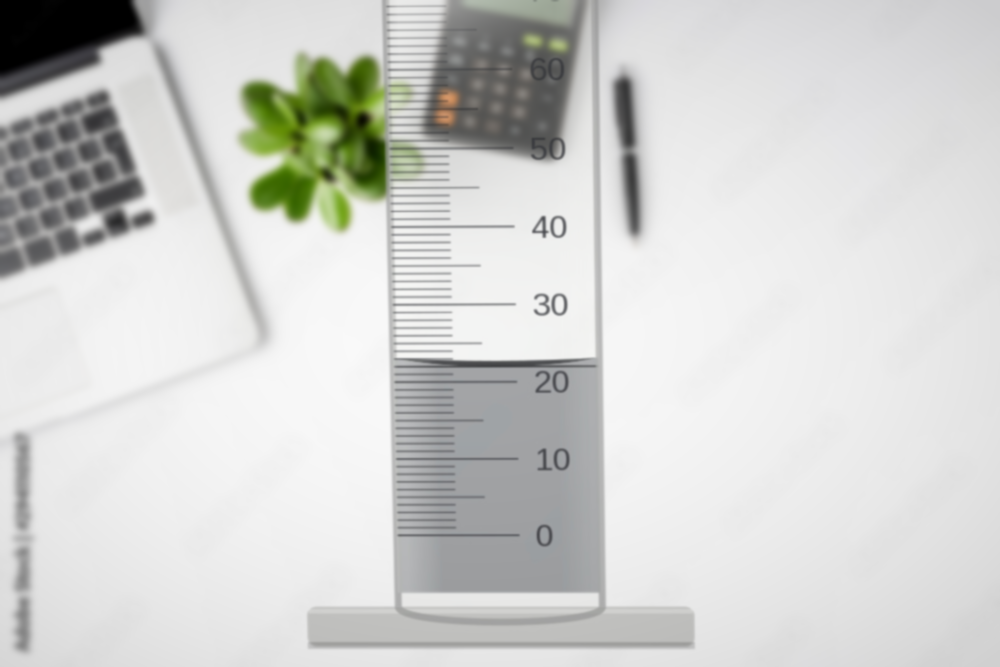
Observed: 22 mL
